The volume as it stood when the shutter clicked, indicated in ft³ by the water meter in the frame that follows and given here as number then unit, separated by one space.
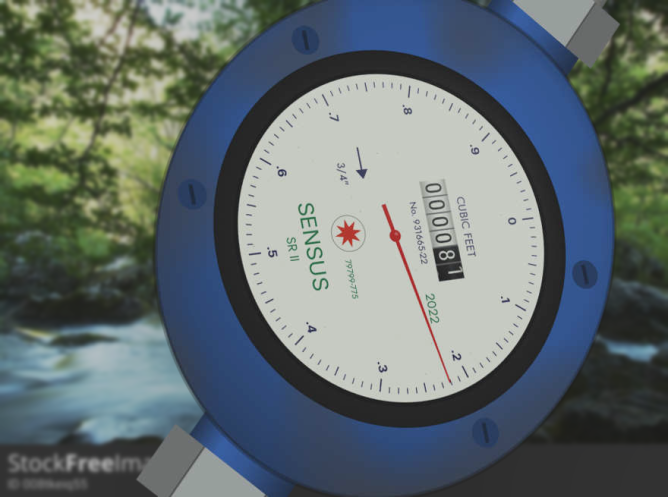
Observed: 81.22 ft³
